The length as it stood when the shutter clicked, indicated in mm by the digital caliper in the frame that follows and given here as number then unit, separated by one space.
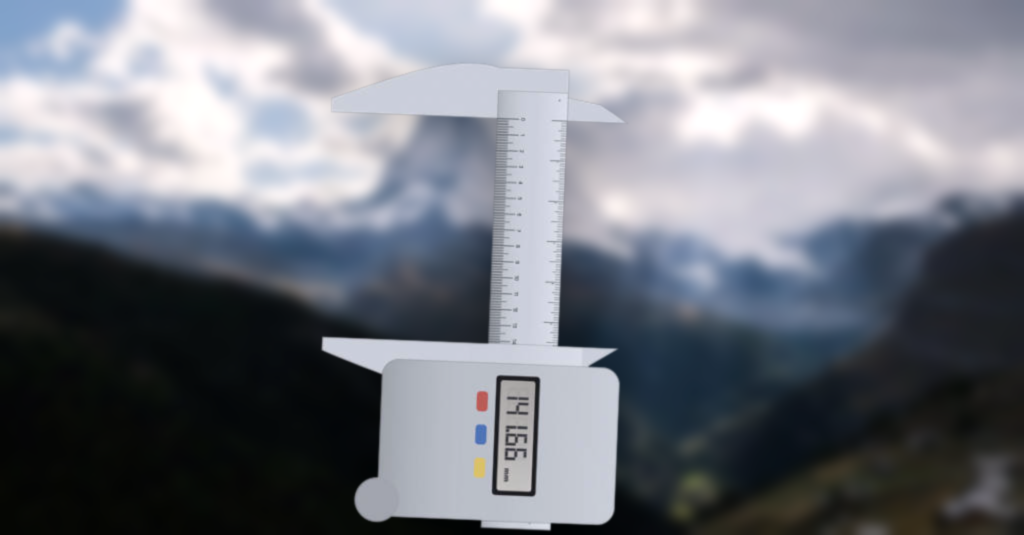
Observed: 141.66 mm
